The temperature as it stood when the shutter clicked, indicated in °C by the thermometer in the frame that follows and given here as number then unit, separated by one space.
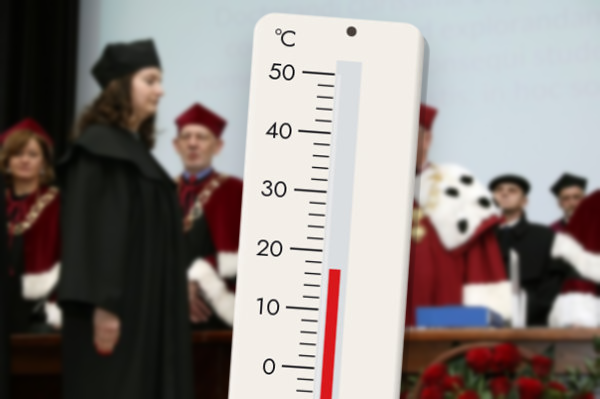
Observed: 17 °C
